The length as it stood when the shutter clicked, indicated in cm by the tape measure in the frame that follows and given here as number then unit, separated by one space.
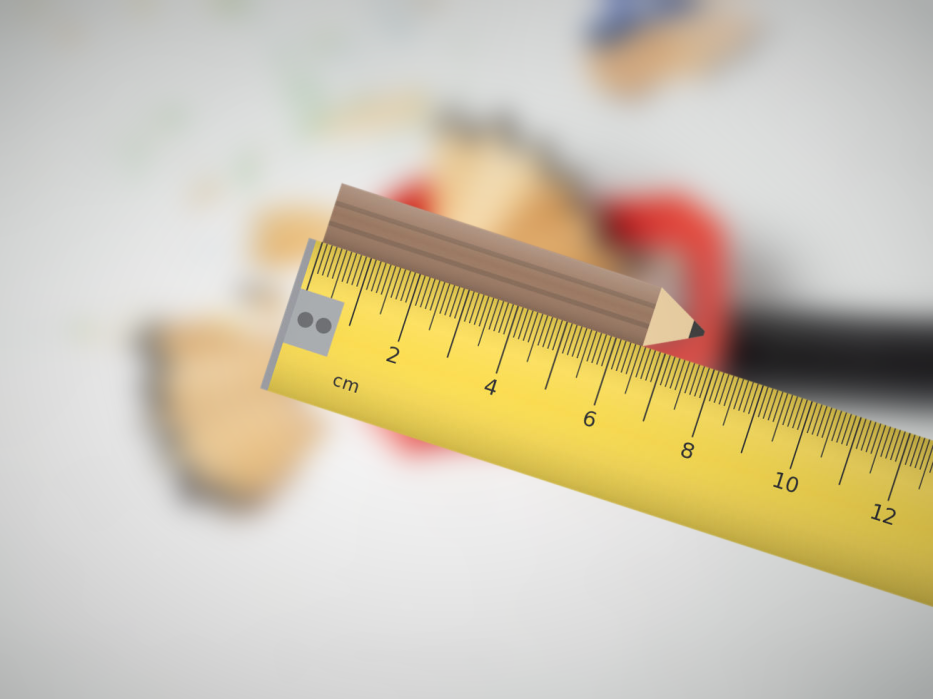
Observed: 7.6 cm
